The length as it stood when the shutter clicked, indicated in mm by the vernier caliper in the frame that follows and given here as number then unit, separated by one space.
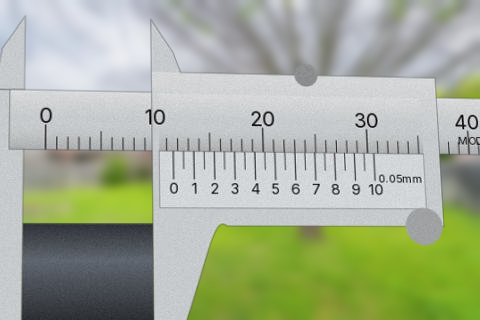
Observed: 11.6 mm
